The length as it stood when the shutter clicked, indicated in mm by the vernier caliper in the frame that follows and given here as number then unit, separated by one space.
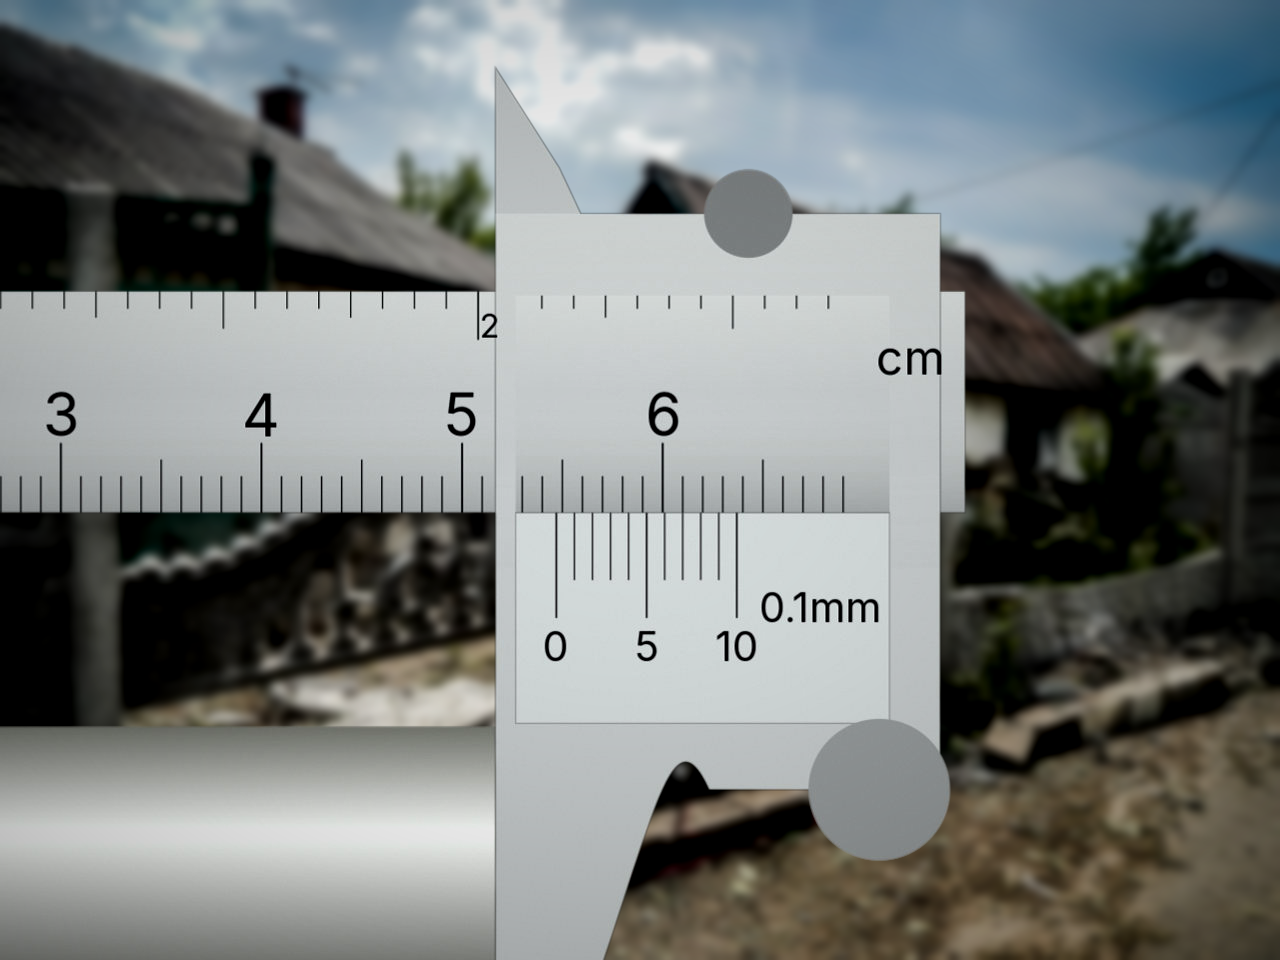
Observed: 54.7 mm
